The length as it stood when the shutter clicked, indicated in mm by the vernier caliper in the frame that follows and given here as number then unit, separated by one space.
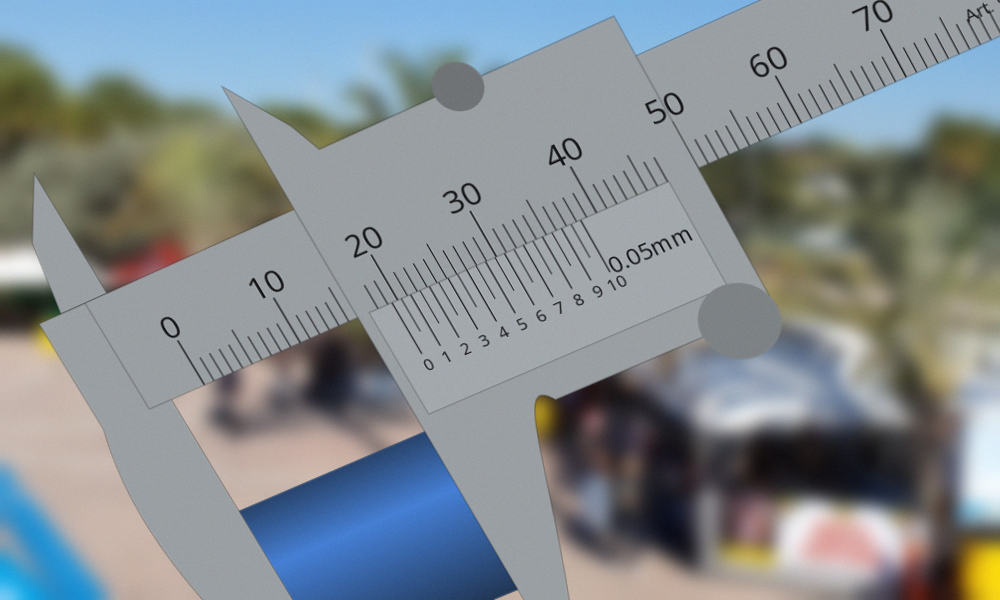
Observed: 19.4 mm
